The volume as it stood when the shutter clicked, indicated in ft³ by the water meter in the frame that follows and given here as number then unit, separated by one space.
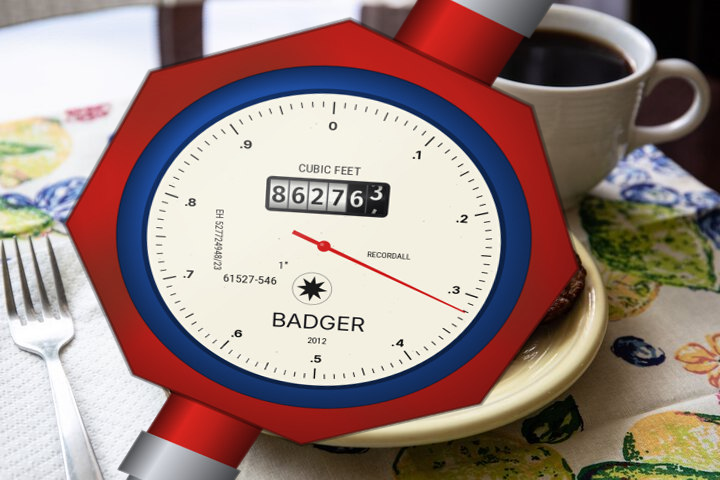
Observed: 862763.32 ft³
